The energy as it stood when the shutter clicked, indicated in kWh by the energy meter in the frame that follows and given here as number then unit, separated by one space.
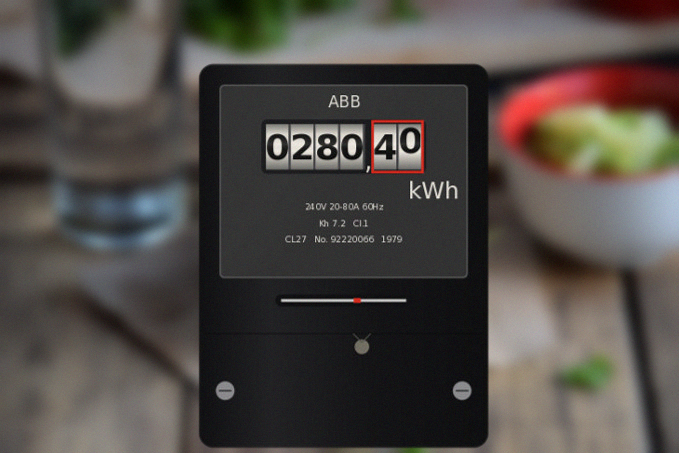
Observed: 280.40 kWh
